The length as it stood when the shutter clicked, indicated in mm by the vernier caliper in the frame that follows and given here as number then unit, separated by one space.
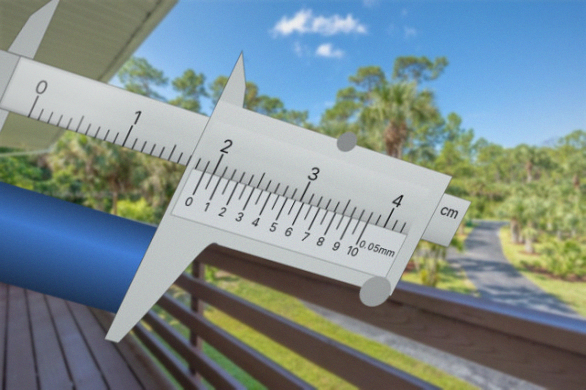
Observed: 19.0 mm
